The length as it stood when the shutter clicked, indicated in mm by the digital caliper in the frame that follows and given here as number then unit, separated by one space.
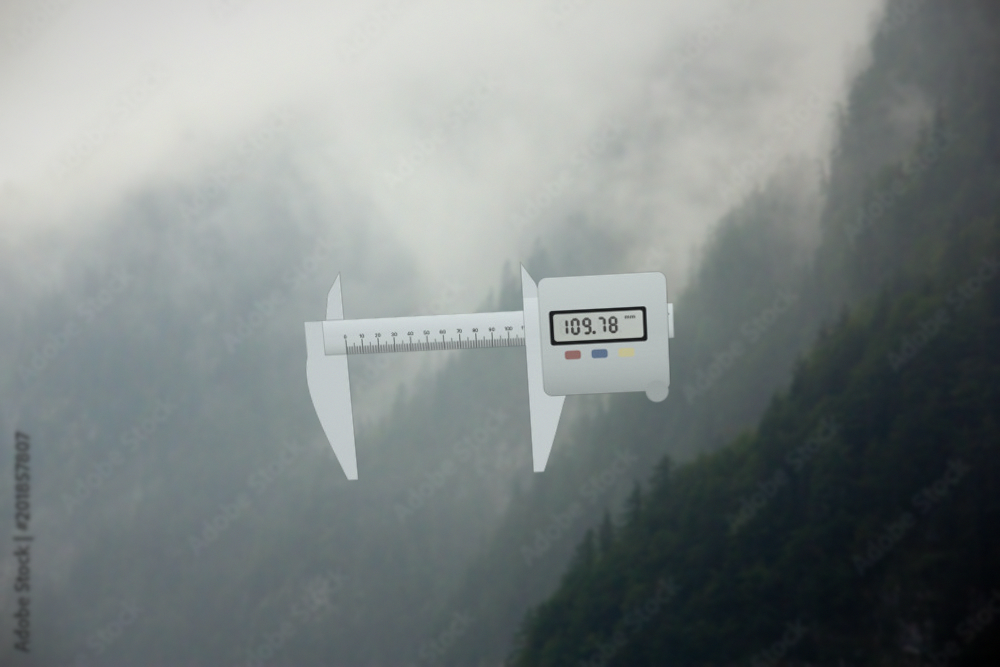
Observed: 109.78 mm
